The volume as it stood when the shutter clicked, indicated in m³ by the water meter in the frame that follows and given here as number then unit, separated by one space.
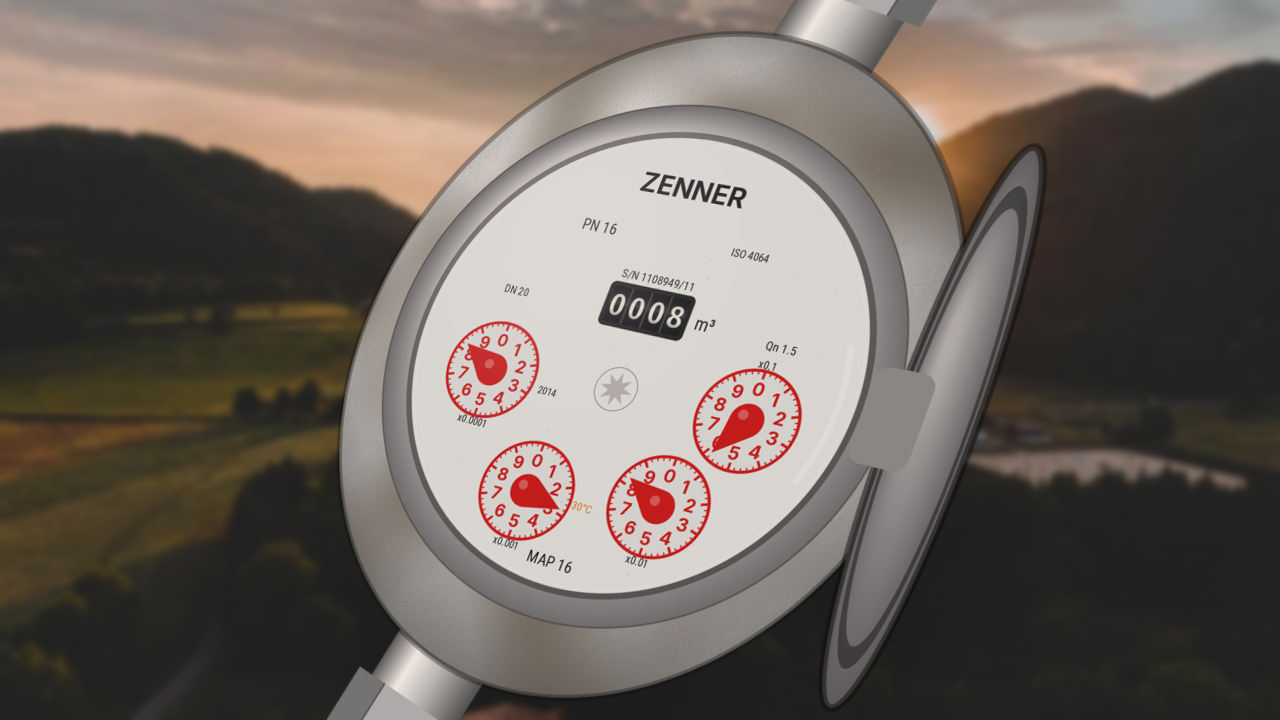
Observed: 8.5828 m³
